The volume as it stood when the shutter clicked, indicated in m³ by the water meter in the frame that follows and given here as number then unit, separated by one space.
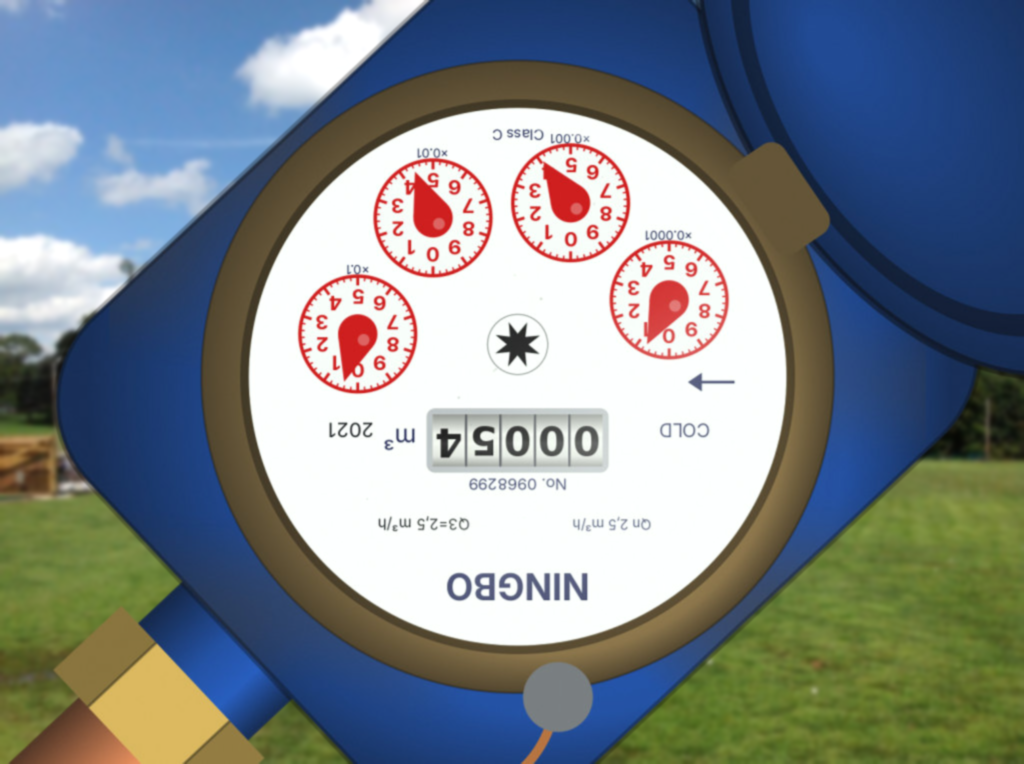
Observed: 54.0440 m³
